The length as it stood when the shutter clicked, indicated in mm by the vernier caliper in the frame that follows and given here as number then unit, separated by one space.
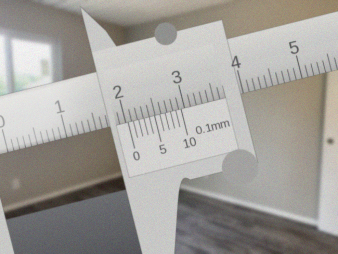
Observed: 20.4 mm
